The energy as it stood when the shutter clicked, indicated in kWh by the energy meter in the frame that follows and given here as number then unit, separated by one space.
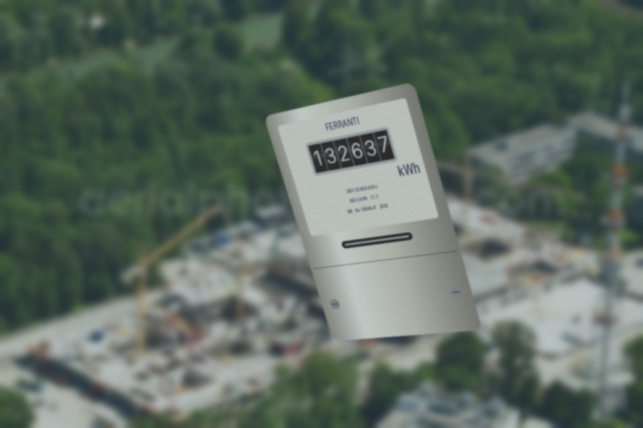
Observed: 132637 kWh
